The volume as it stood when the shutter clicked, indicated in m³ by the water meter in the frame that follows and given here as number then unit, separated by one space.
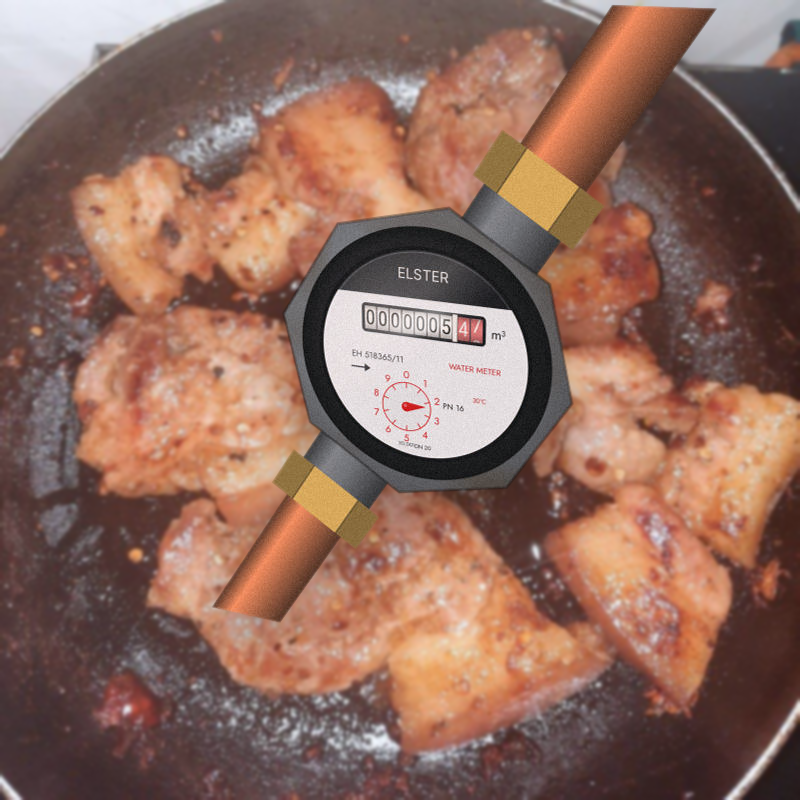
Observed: 5.472 m³
